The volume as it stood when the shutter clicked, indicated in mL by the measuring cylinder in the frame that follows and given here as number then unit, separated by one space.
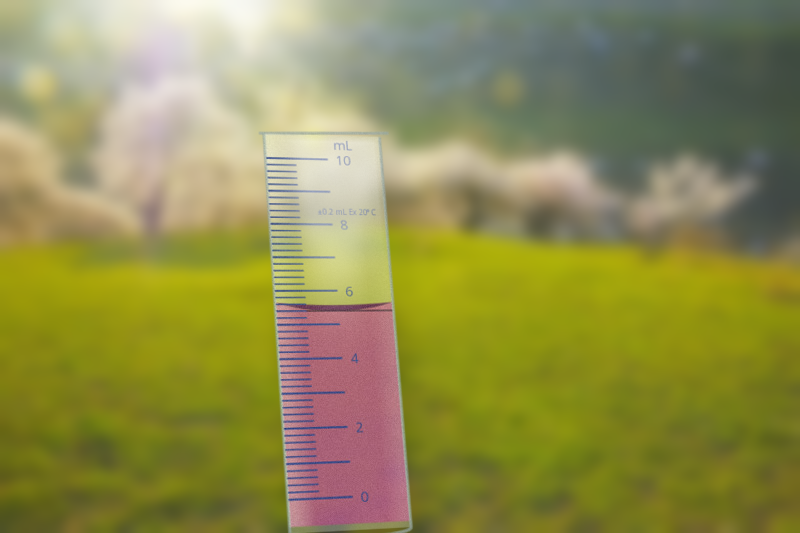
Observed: 5.4 mL
